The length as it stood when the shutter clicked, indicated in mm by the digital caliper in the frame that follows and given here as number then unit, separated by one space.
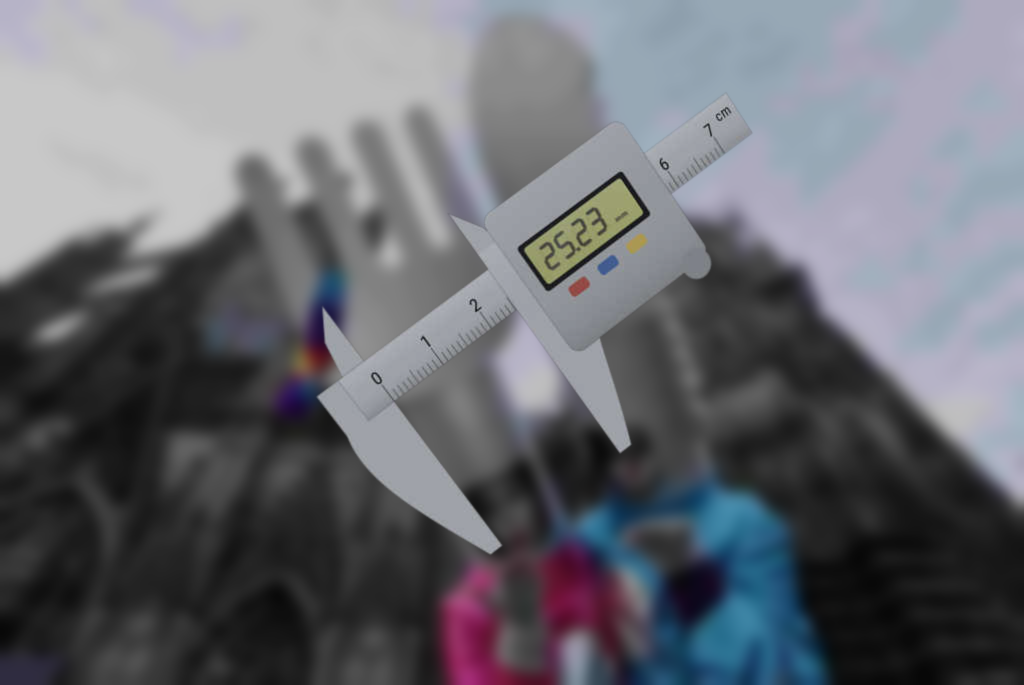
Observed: 25.23 mm
